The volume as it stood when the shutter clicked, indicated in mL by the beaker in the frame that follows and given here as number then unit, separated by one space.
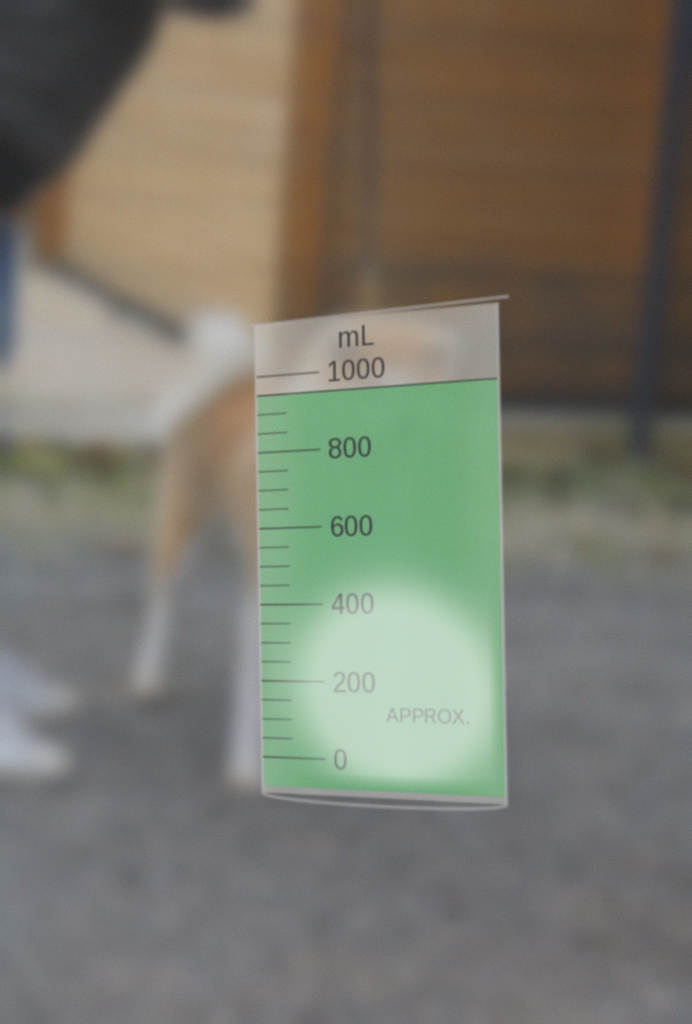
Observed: 950 mL
